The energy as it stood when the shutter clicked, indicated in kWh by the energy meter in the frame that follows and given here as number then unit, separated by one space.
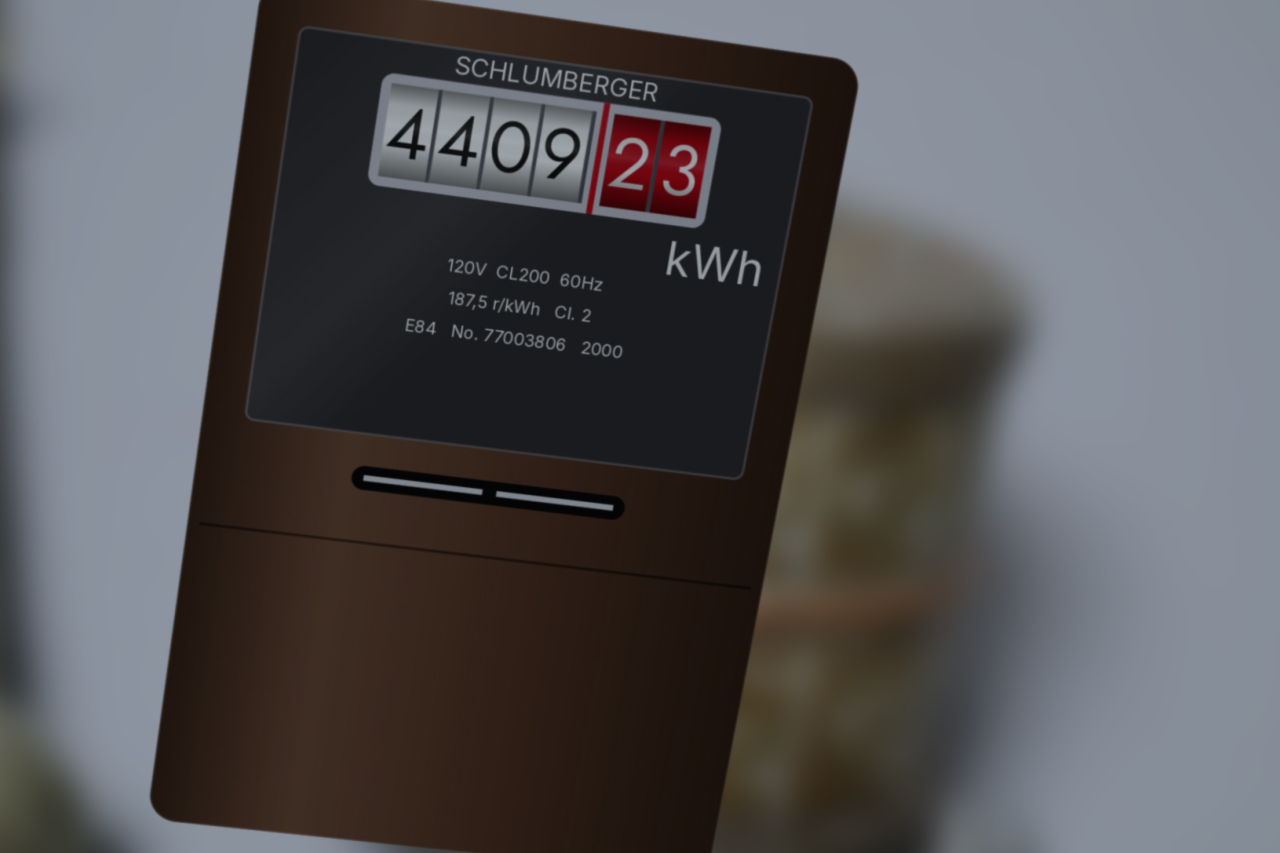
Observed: 4409.23 kWh
